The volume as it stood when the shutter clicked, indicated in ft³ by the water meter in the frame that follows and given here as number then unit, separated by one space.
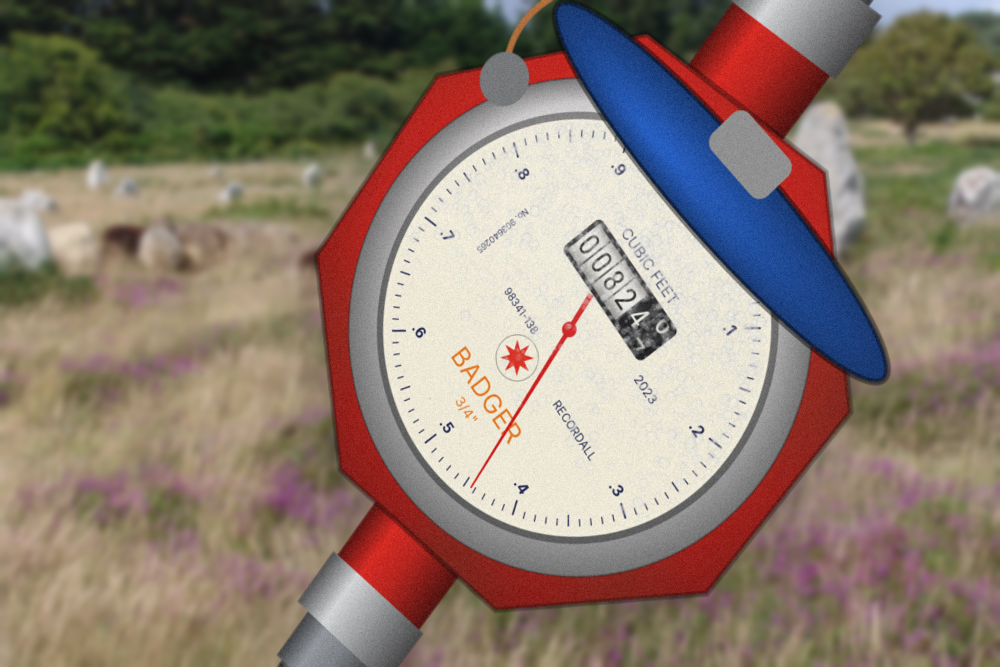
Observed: 8246.44 ft³
